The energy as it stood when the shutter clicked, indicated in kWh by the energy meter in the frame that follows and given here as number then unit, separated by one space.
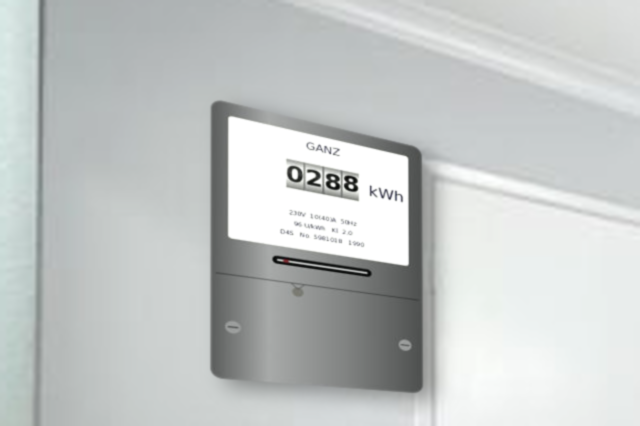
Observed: 288 kWh
